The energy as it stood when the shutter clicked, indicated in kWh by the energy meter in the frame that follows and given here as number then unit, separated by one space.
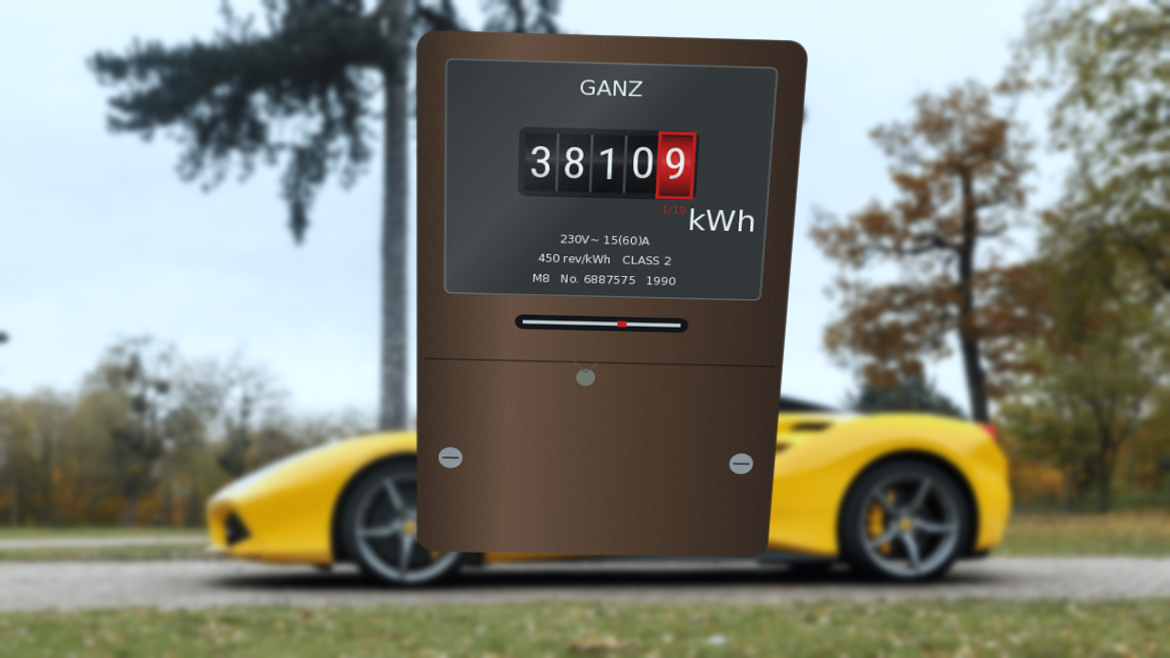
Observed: 3810.9 kWh
